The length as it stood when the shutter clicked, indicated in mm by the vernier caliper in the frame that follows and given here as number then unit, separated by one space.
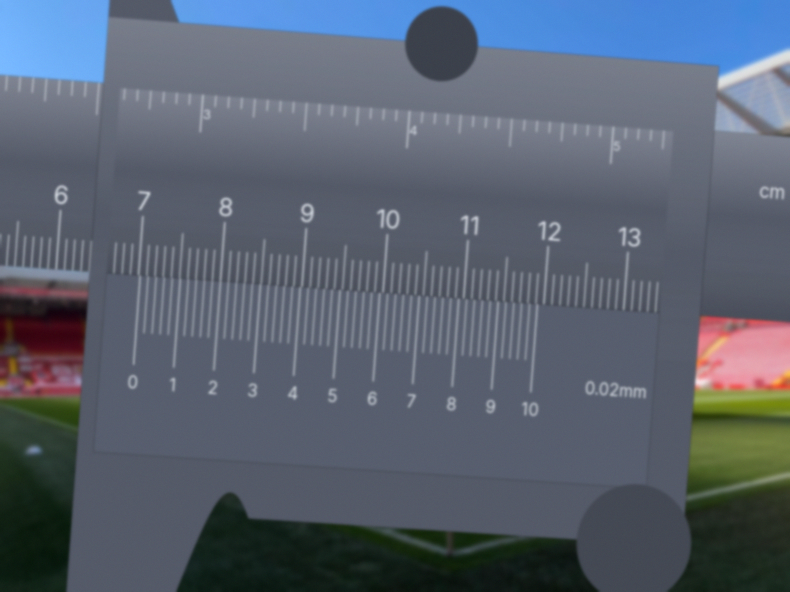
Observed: 70.2 mm
